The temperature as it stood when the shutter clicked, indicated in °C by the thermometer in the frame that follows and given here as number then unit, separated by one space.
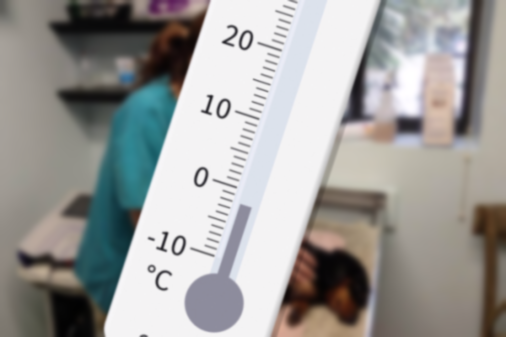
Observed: -2 °C
